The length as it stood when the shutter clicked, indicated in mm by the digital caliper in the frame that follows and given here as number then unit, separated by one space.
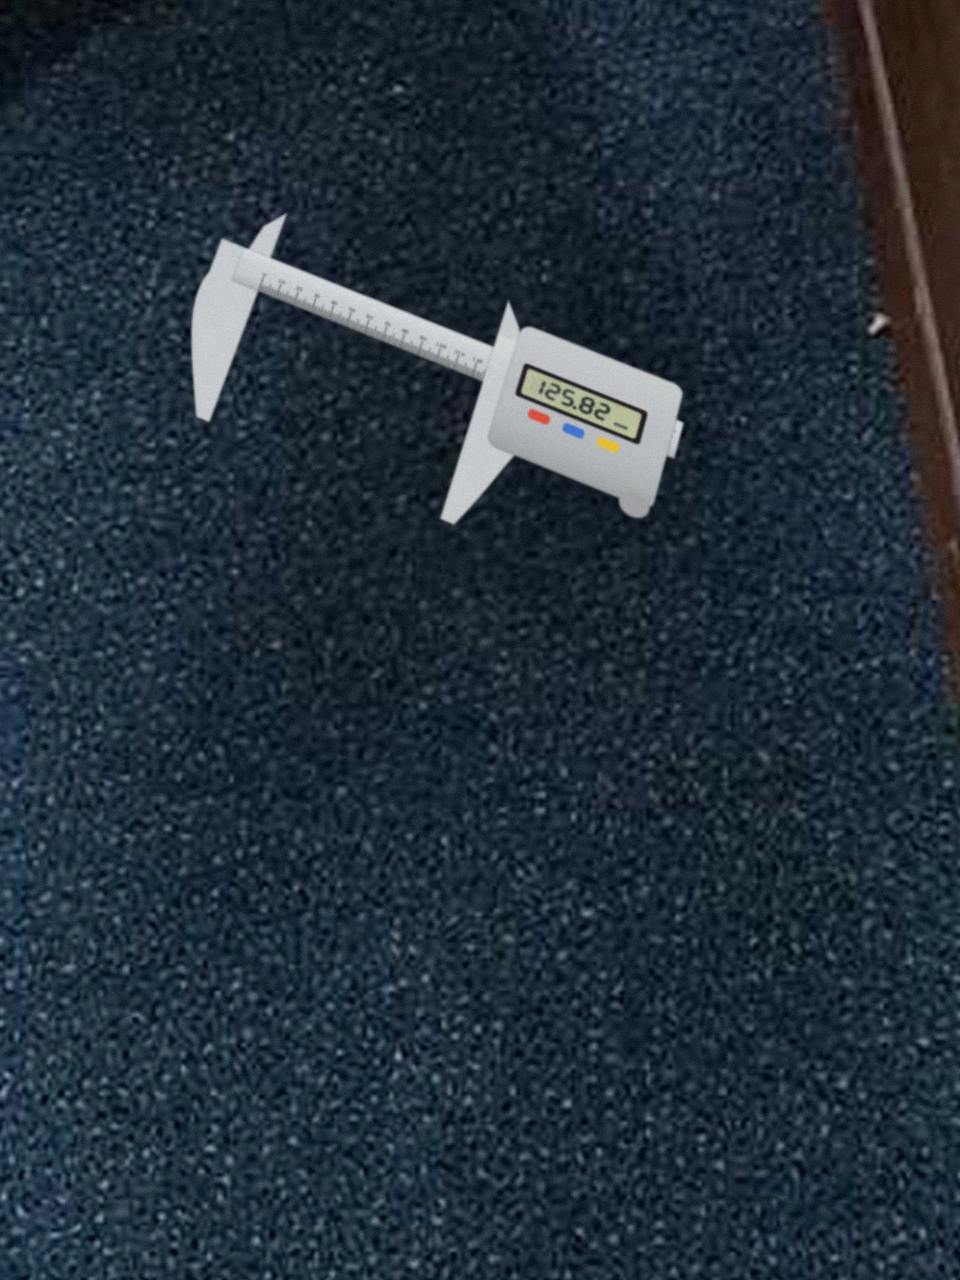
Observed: 125.82 mm
